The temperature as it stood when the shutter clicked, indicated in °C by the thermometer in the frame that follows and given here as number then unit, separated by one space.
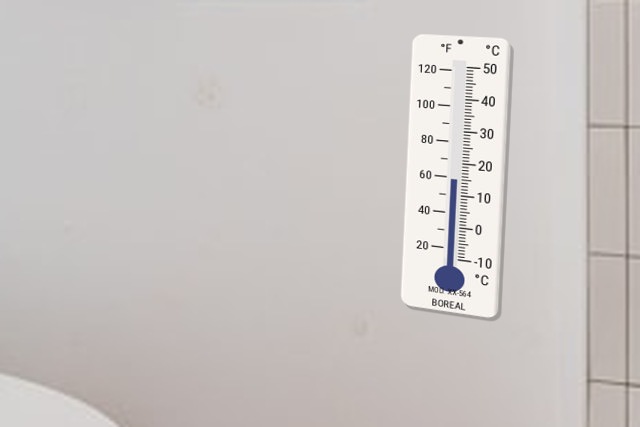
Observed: 15 °C
